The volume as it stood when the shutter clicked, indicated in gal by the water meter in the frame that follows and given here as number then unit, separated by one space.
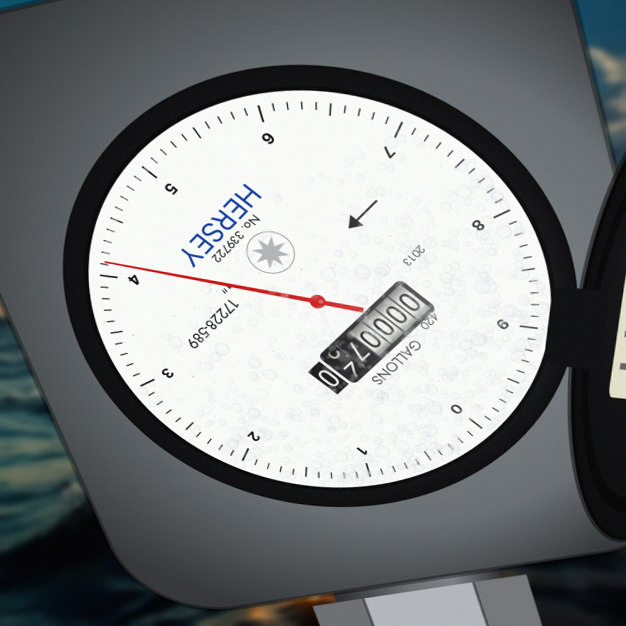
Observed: 724.1 gal
